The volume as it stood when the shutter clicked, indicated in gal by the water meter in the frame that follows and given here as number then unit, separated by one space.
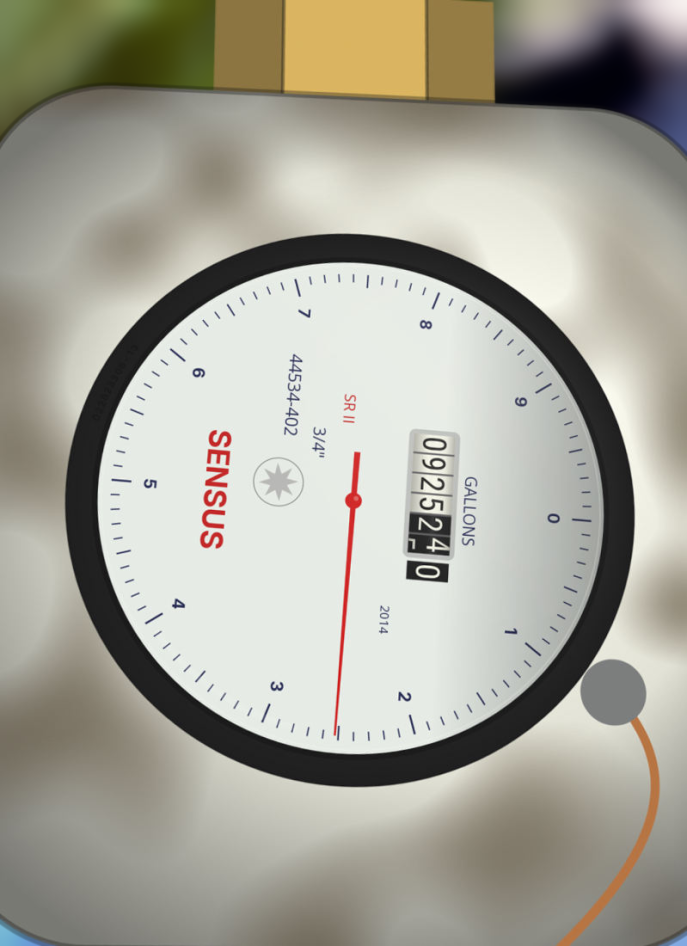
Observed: 925242.5 gal
